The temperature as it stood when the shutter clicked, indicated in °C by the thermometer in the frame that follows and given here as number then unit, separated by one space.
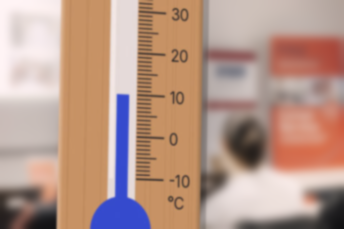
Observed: 10 °C
